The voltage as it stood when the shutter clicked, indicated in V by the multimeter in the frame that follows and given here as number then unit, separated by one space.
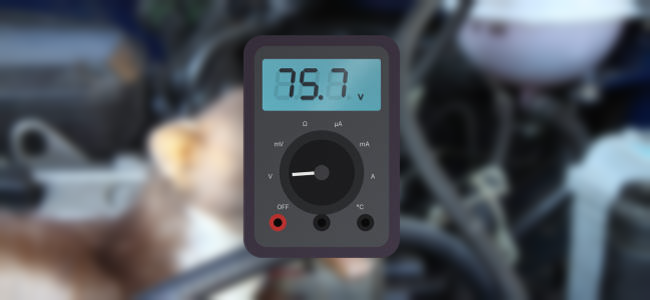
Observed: 75.7 V
